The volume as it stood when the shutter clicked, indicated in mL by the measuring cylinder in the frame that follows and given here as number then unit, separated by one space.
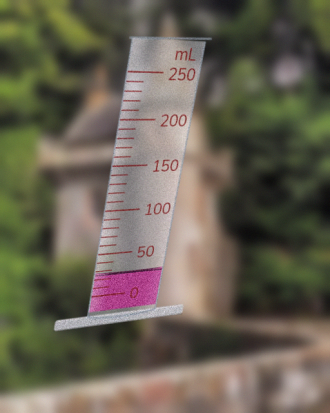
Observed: 25 mL
